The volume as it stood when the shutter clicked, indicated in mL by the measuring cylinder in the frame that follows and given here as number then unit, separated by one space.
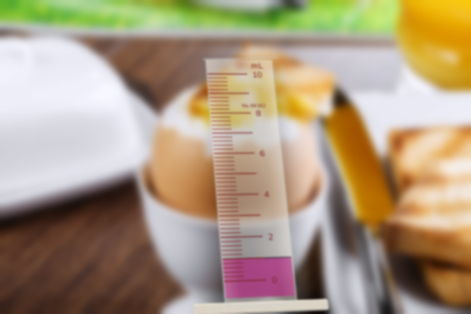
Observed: 1 mL
